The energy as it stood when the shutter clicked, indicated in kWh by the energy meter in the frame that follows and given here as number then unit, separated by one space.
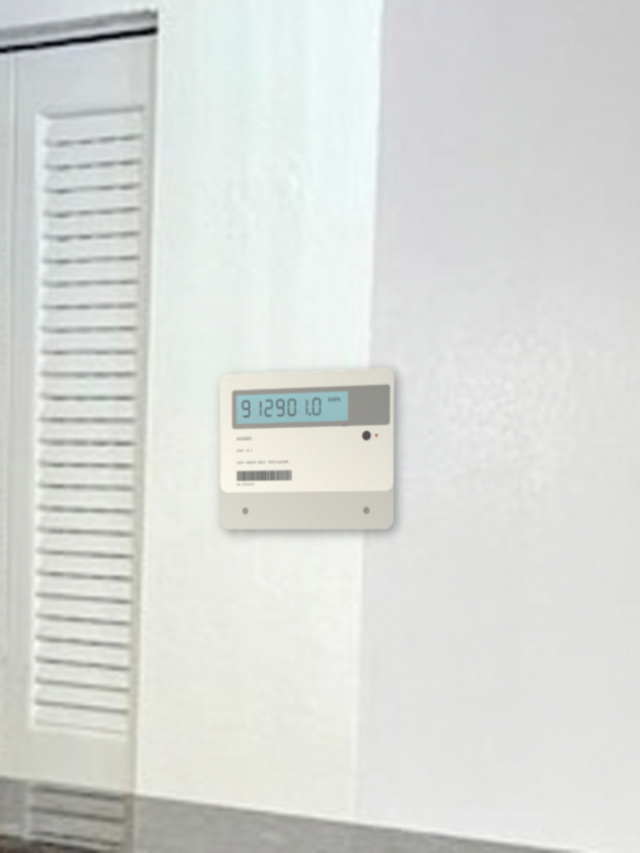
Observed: 912901.0 kWh
